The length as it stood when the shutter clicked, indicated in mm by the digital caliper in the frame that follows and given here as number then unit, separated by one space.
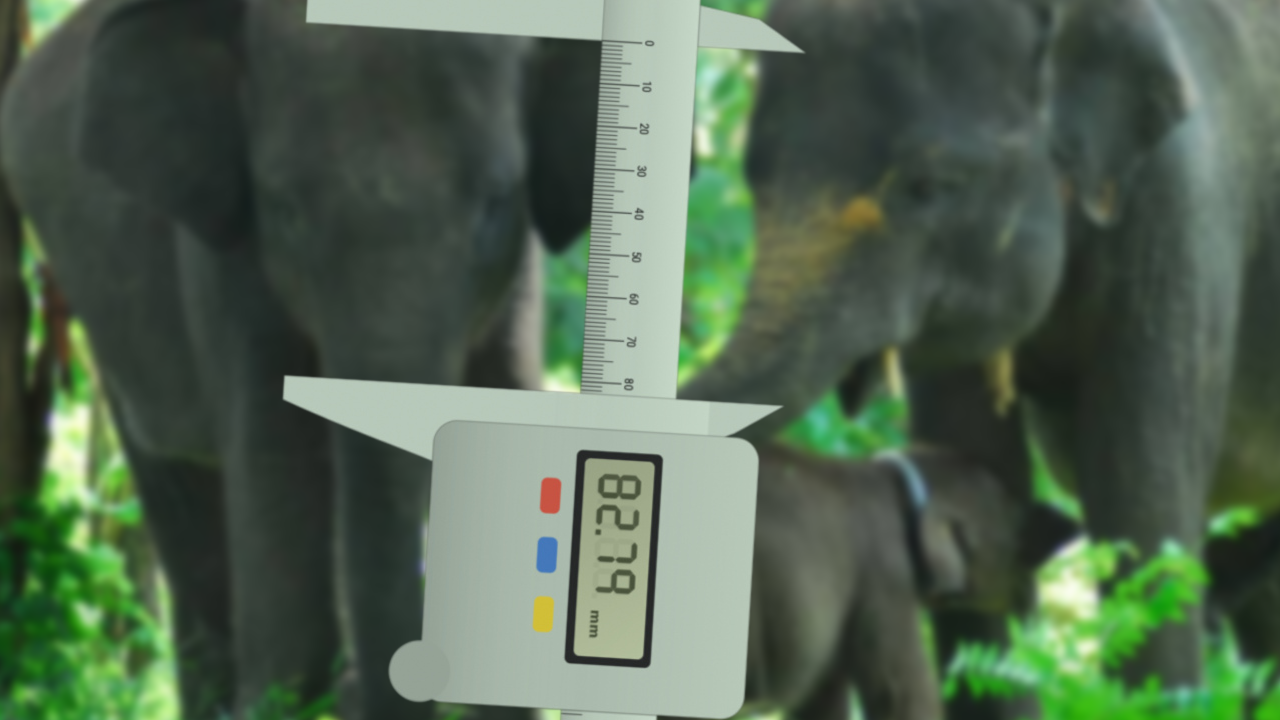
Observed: 82.79 mm
